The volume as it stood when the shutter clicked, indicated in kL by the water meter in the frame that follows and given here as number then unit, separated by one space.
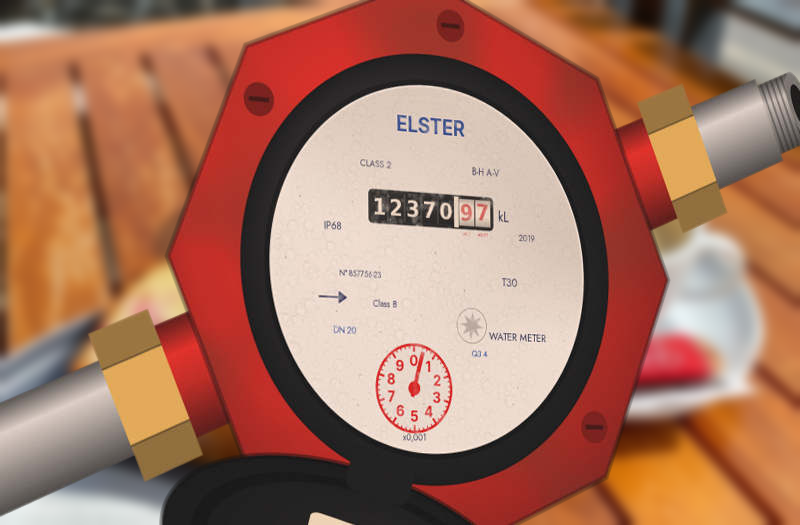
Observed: 12370.970 kL
